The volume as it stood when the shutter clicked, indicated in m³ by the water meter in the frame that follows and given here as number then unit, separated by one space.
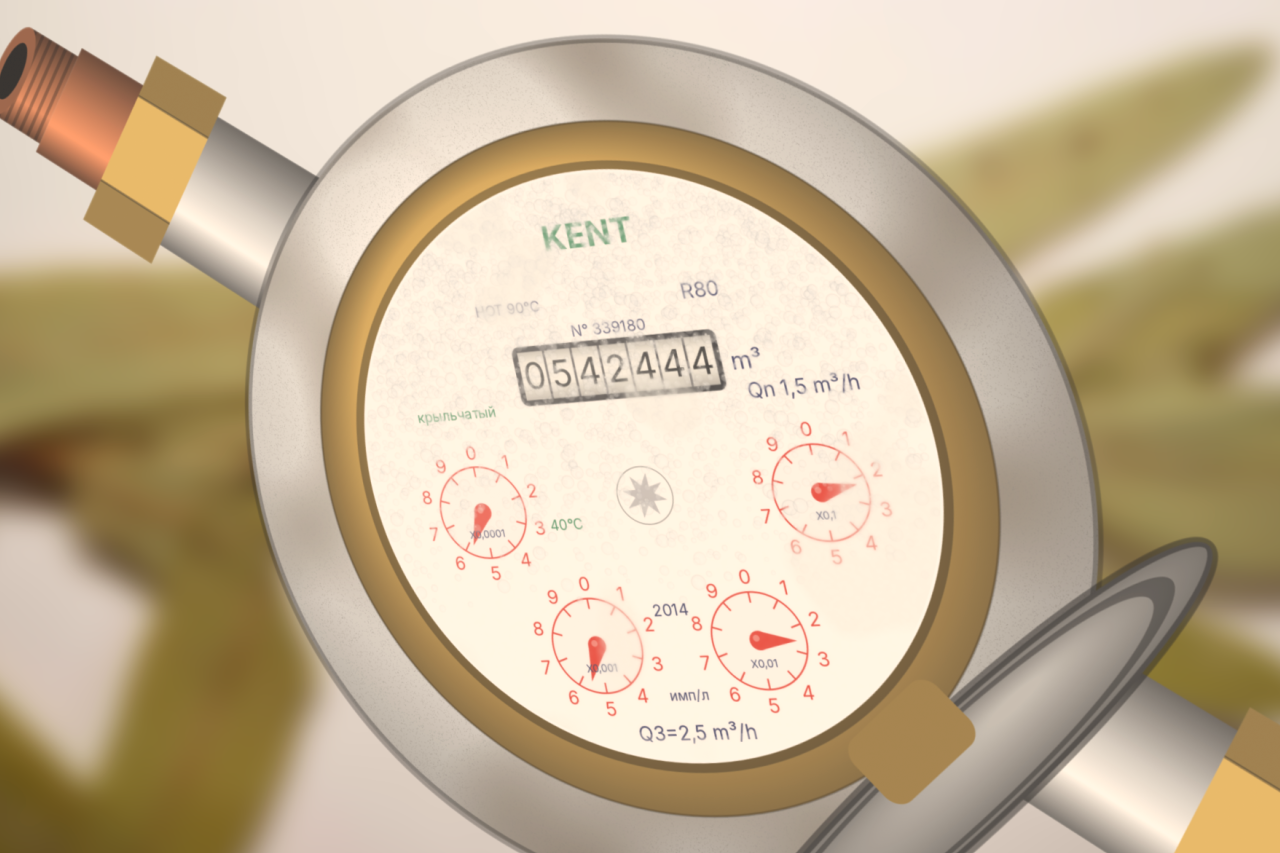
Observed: 542444.2255 m³
